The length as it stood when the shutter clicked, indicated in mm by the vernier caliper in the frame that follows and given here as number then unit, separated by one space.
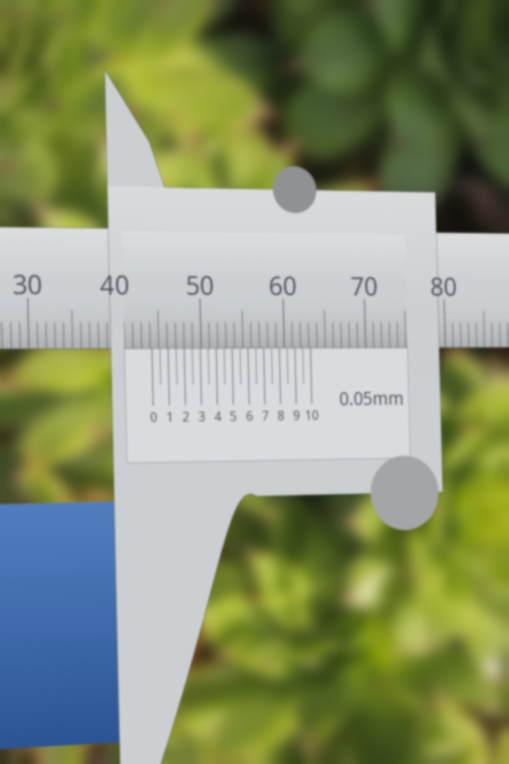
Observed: 44.2 mm
